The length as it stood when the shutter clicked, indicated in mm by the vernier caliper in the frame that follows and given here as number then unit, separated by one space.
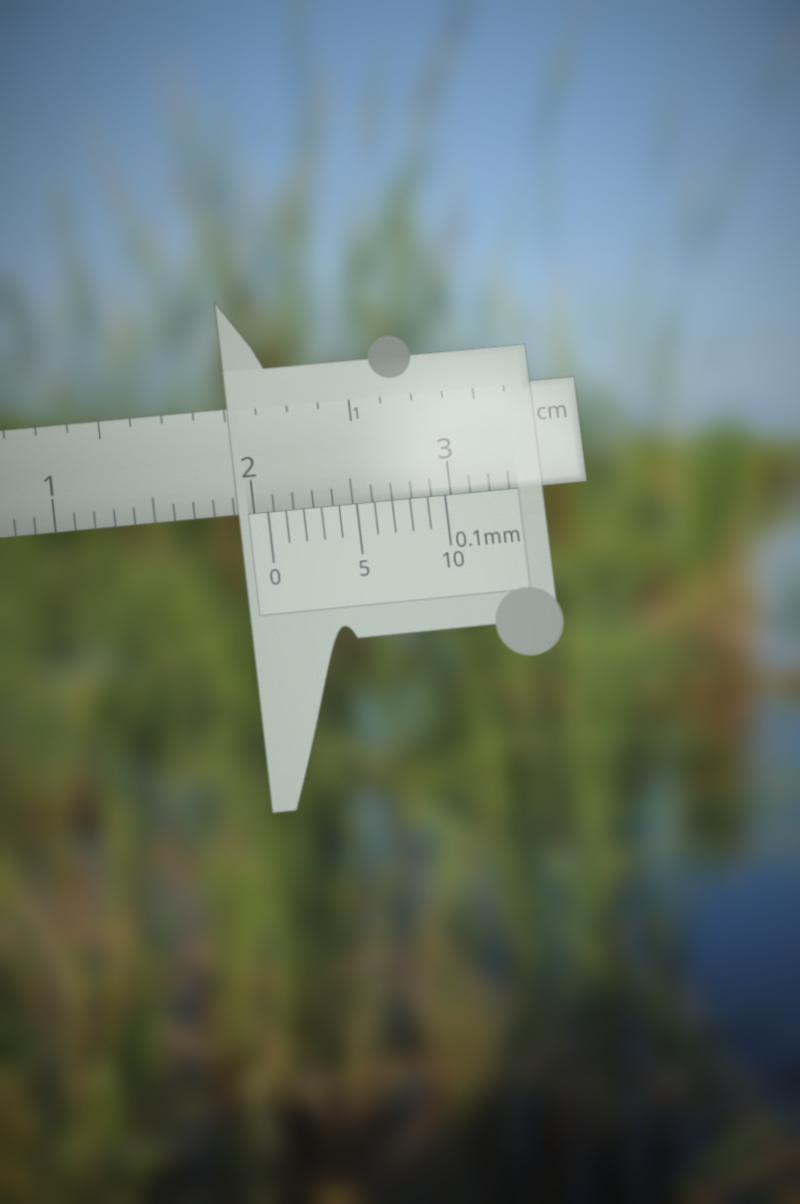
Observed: 20.7 mm
